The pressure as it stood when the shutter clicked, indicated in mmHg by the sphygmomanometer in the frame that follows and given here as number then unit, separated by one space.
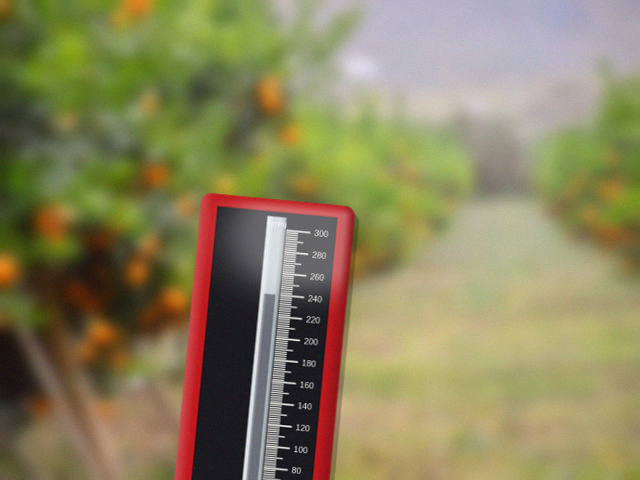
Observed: 240 mmHg
